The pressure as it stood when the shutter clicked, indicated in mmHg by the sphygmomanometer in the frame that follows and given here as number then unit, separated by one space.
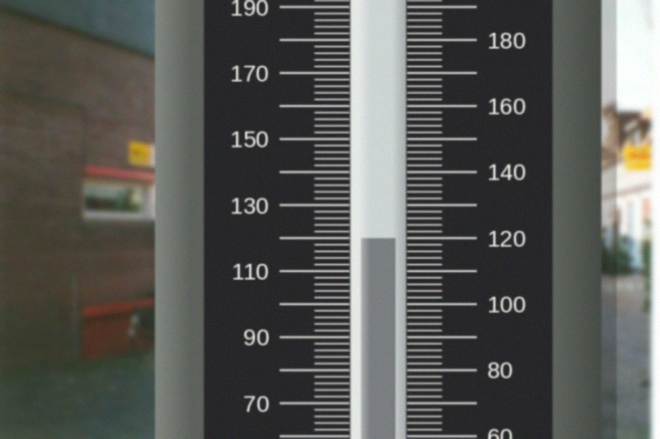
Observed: 120 mmHg
